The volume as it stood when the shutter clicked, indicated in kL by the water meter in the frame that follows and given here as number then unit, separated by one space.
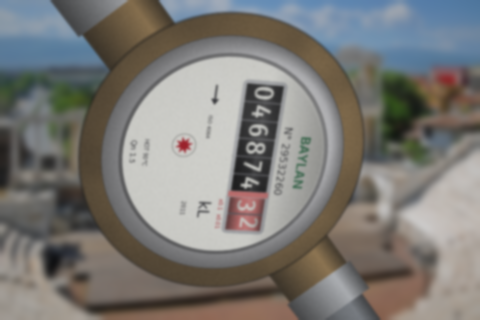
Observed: 46874.32 kL
